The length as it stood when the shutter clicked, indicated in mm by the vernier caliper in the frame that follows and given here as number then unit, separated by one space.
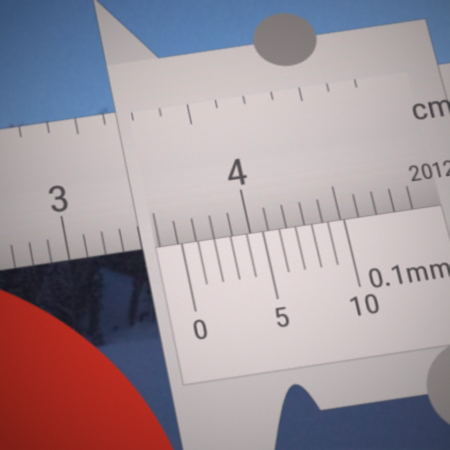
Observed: 36.2 mm
